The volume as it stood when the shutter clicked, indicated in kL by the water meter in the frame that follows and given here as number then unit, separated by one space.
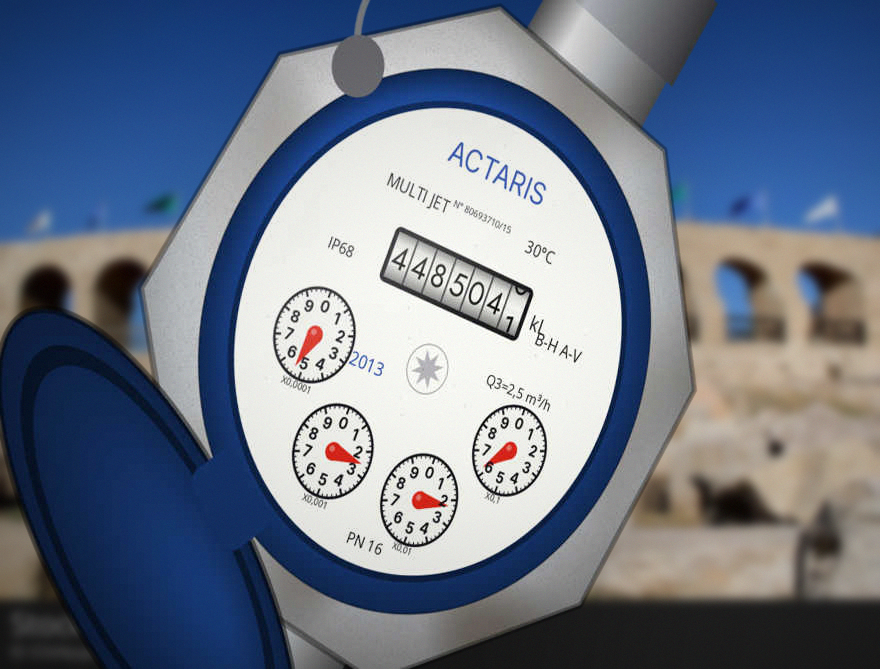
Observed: 4485040.6225 kL
